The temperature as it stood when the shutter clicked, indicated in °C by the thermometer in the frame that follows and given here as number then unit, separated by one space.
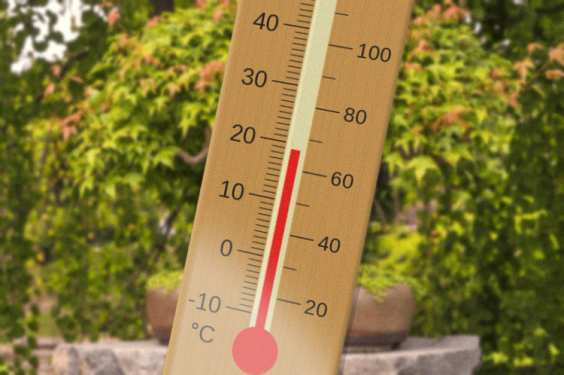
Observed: 19 °C
